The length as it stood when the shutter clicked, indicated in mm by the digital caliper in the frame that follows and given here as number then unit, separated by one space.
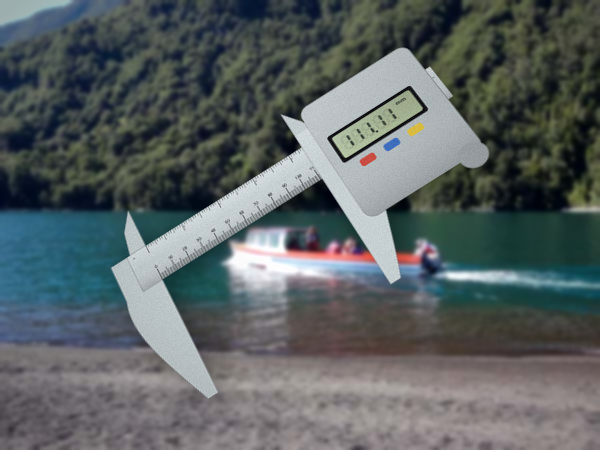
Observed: 111.11 mm
